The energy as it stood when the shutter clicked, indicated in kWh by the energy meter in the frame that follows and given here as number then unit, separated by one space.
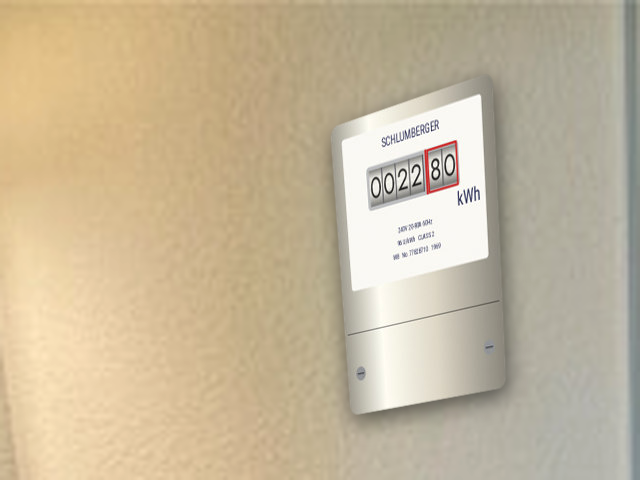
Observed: 22.80 kWh
